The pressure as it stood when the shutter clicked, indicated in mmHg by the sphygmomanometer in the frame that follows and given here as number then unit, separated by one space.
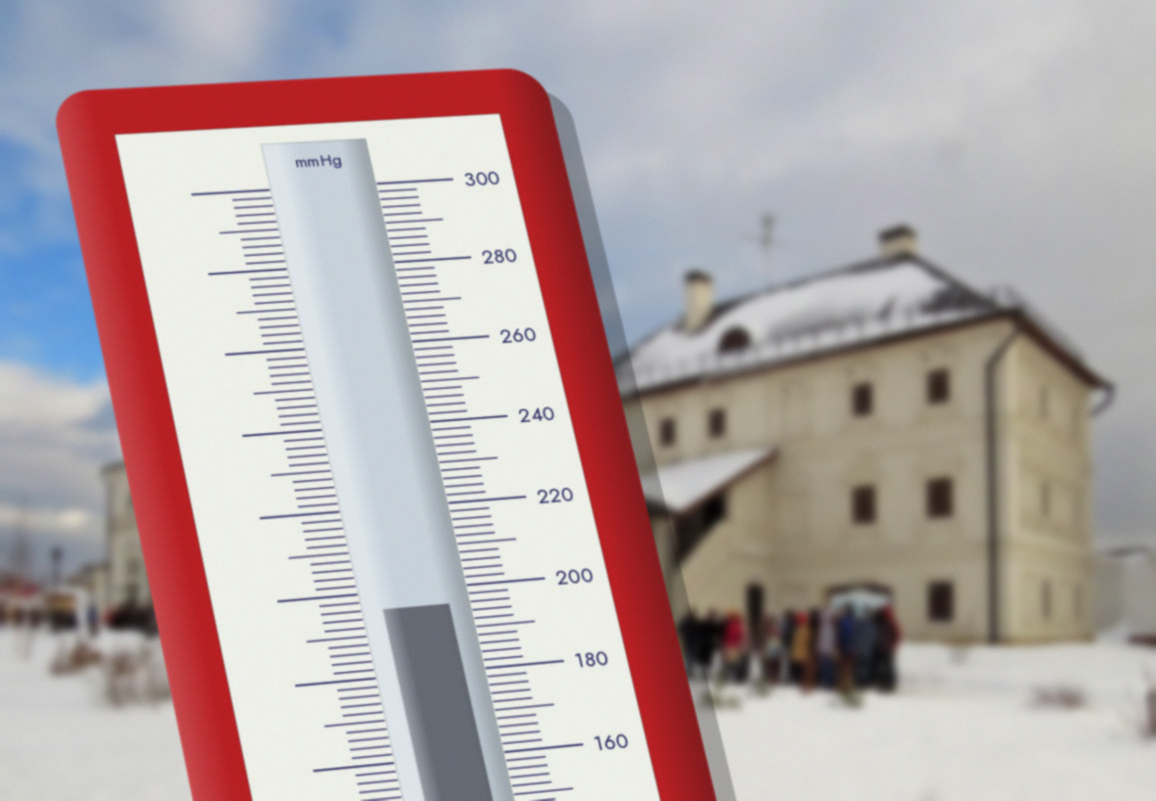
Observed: 196 mmHg
